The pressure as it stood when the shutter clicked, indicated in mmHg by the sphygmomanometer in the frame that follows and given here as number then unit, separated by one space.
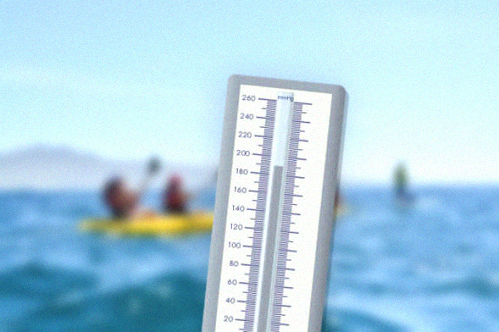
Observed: 190 mmHg
